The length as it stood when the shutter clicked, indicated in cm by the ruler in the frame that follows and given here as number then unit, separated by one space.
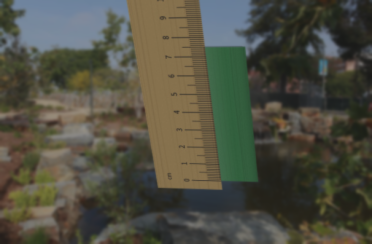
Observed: 7.5 cm
